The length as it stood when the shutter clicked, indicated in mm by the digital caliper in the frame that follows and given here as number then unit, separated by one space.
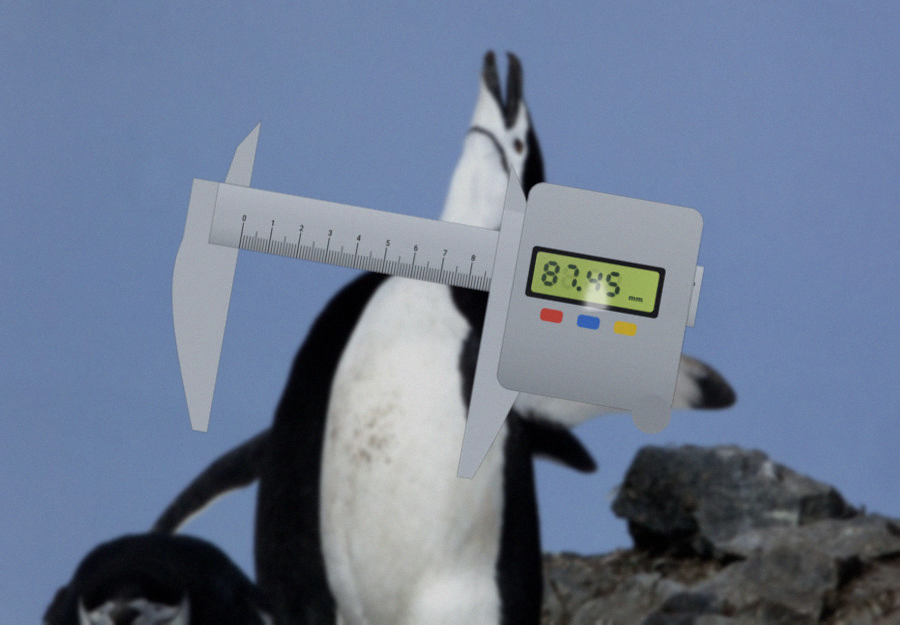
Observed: 87.45 mm
